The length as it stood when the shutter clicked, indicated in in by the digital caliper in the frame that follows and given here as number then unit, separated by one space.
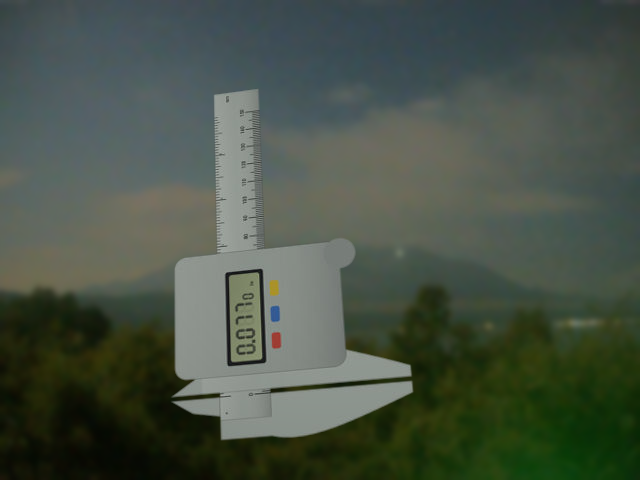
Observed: 0.0770 in
